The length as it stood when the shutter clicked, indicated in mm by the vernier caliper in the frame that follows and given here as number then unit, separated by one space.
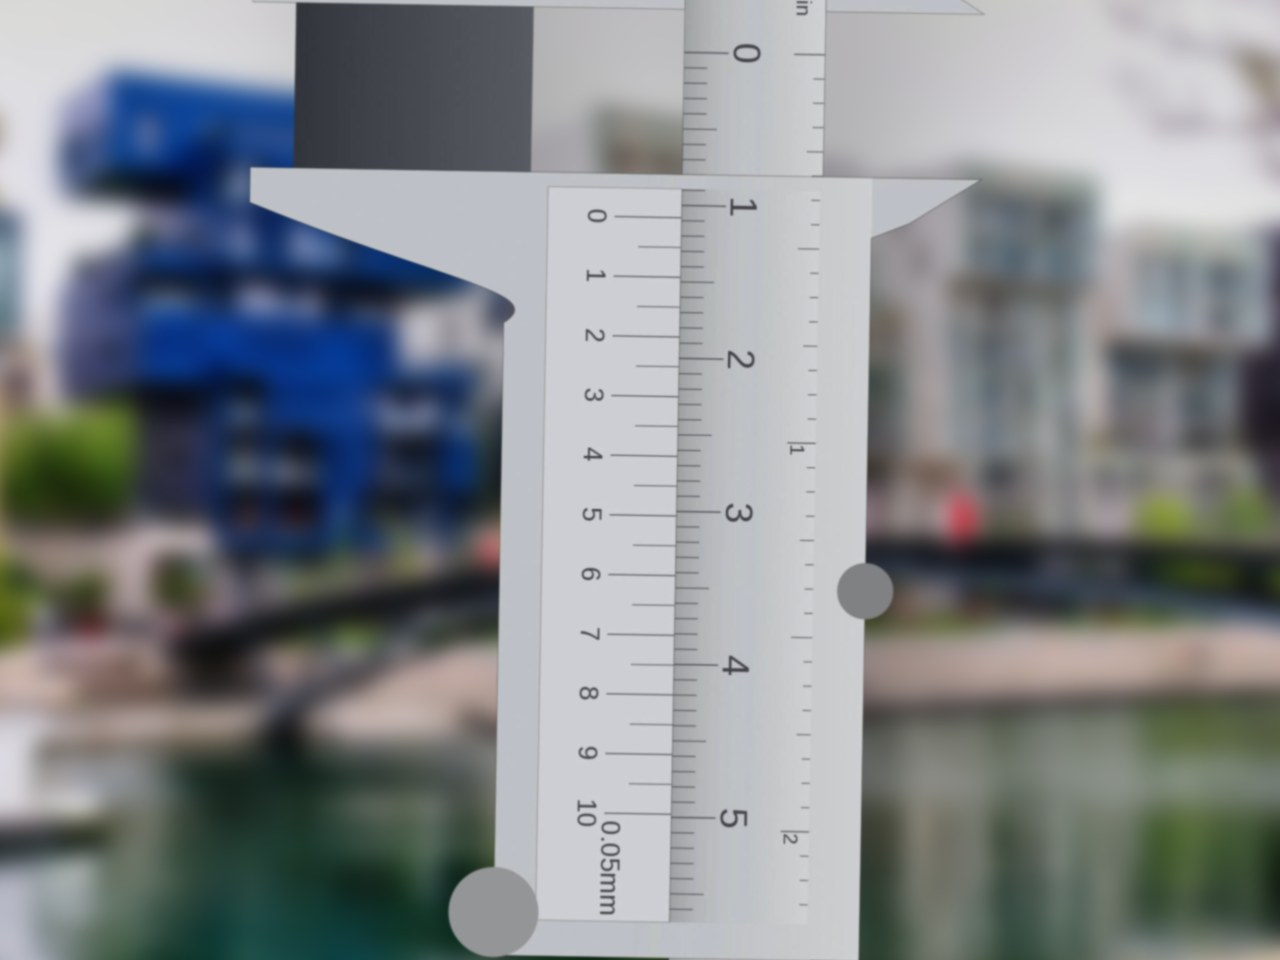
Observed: 10.8 mm
